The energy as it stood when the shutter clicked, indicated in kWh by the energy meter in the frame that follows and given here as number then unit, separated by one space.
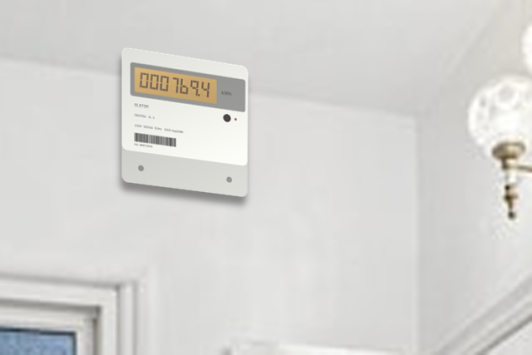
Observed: 769.4 kWh
